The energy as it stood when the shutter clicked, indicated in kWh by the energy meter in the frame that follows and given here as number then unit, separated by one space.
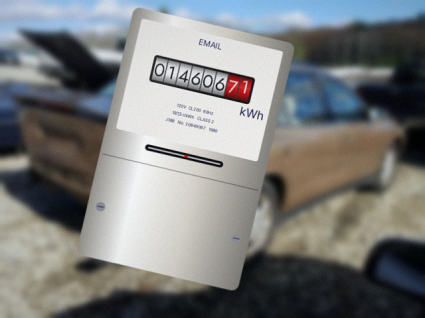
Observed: 14606.71 kWh
